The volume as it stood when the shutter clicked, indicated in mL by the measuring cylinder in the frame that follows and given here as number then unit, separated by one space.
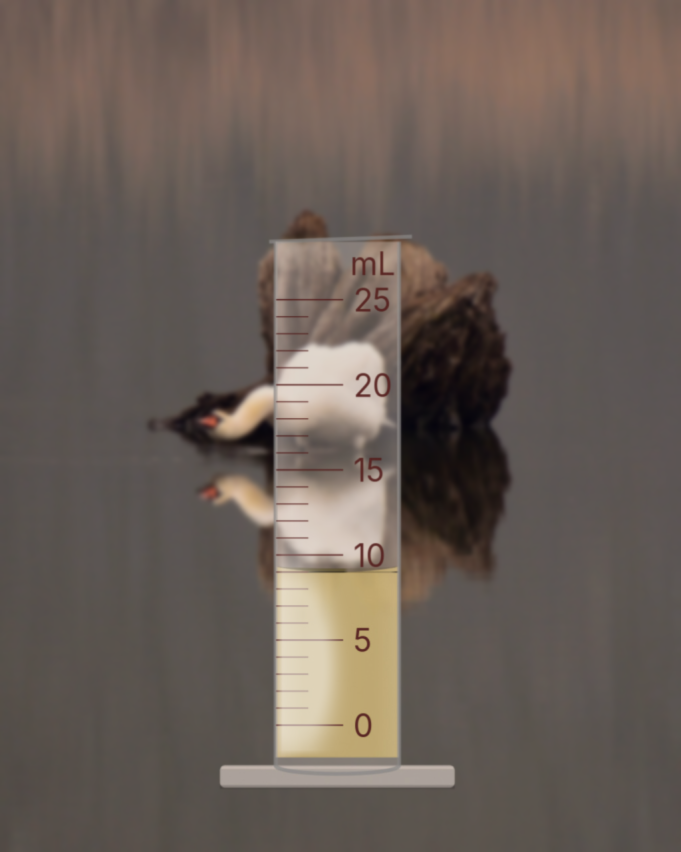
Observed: 9 mL
